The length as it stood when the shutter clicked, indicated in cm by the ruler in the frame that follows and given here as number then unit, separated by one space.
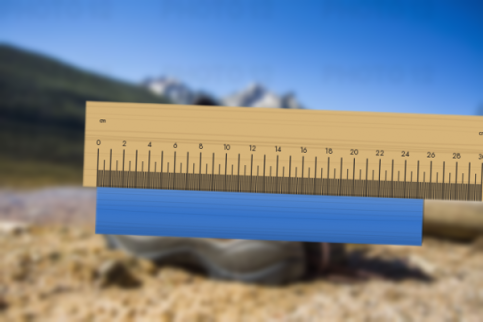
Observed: 25.5 cm
